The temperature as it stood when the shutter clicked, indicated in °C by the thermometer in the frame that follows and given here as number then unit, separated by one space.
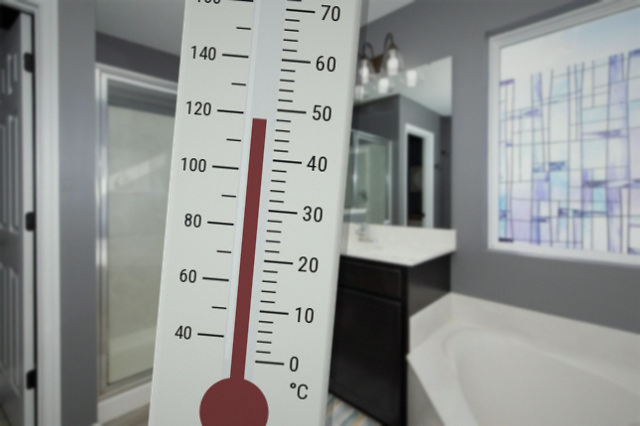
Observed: 48 °C
